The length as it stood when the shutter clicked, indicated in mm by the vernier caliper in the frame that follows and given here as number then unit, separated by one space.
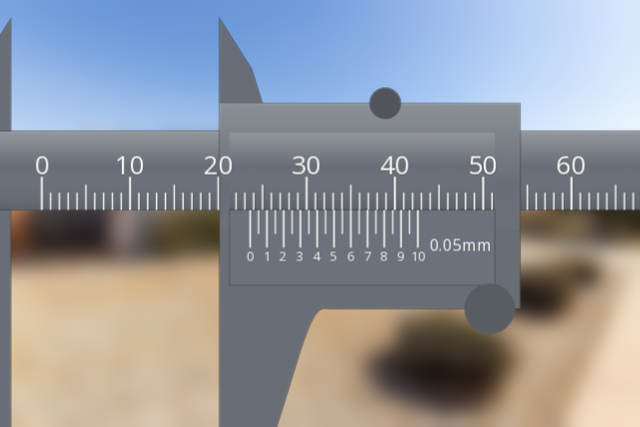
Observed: 23.6 mm
